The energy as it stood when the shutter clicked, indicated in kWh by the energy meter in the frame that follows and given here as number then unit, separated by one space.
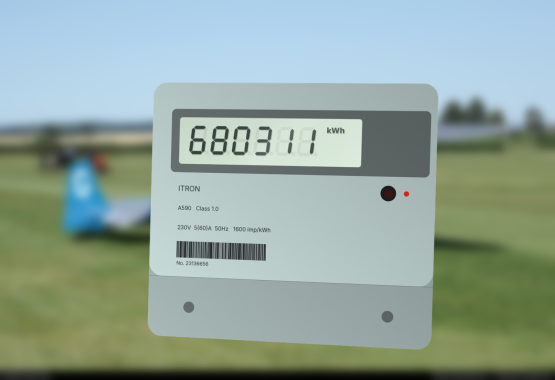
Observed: 680311 kWh
